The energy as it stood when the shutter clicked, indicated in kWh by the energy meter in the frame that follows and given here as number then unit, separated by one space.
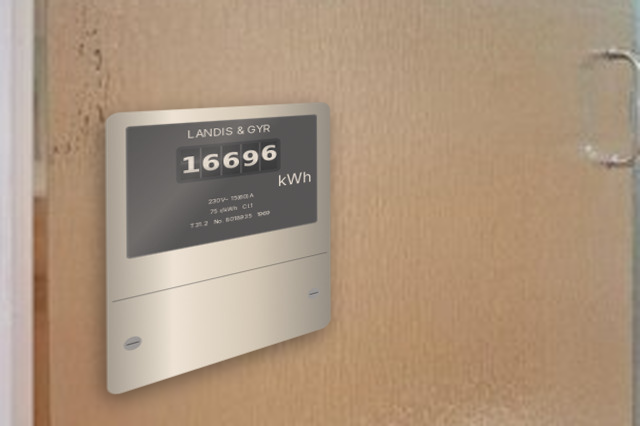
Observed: 16696 kWh
